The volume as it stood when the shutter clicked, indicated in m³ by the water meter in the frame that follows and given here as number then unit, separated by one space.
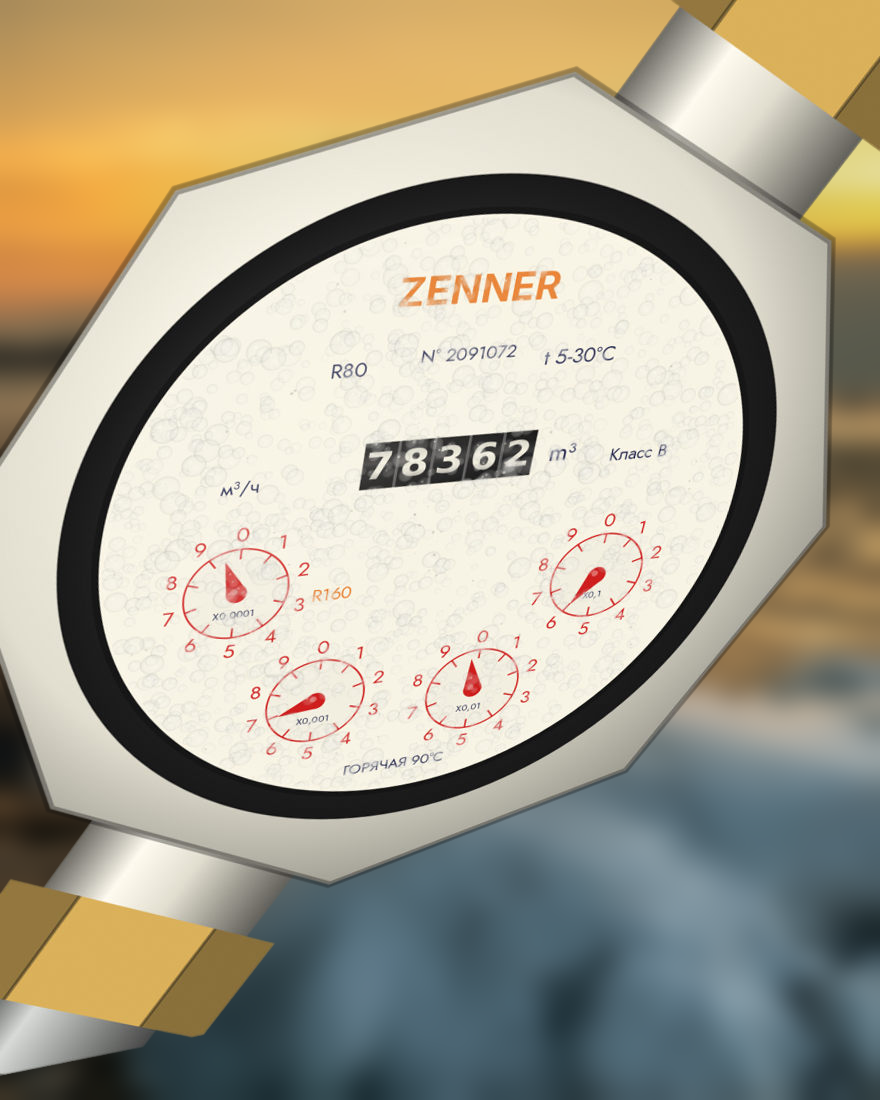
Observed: 78362.5969 m³
